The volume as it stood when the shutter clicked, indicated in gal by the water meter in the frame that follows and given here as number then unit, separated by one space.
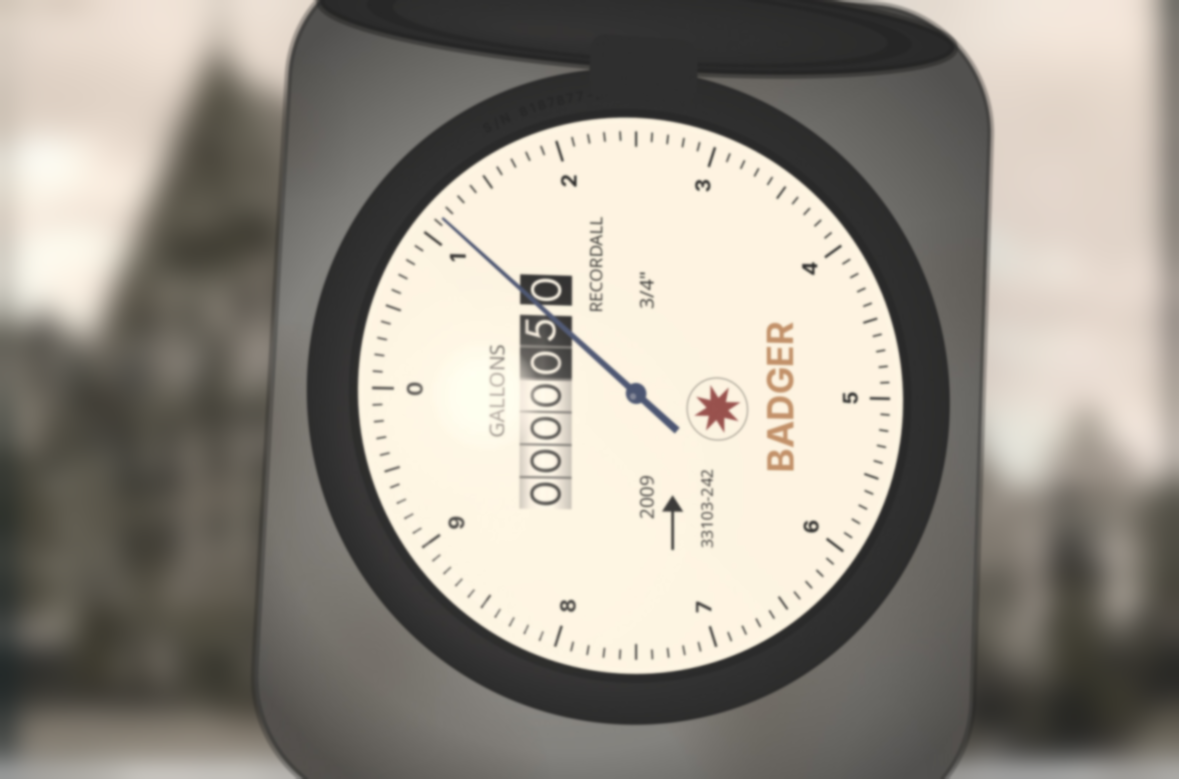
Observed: 51.1 gal
